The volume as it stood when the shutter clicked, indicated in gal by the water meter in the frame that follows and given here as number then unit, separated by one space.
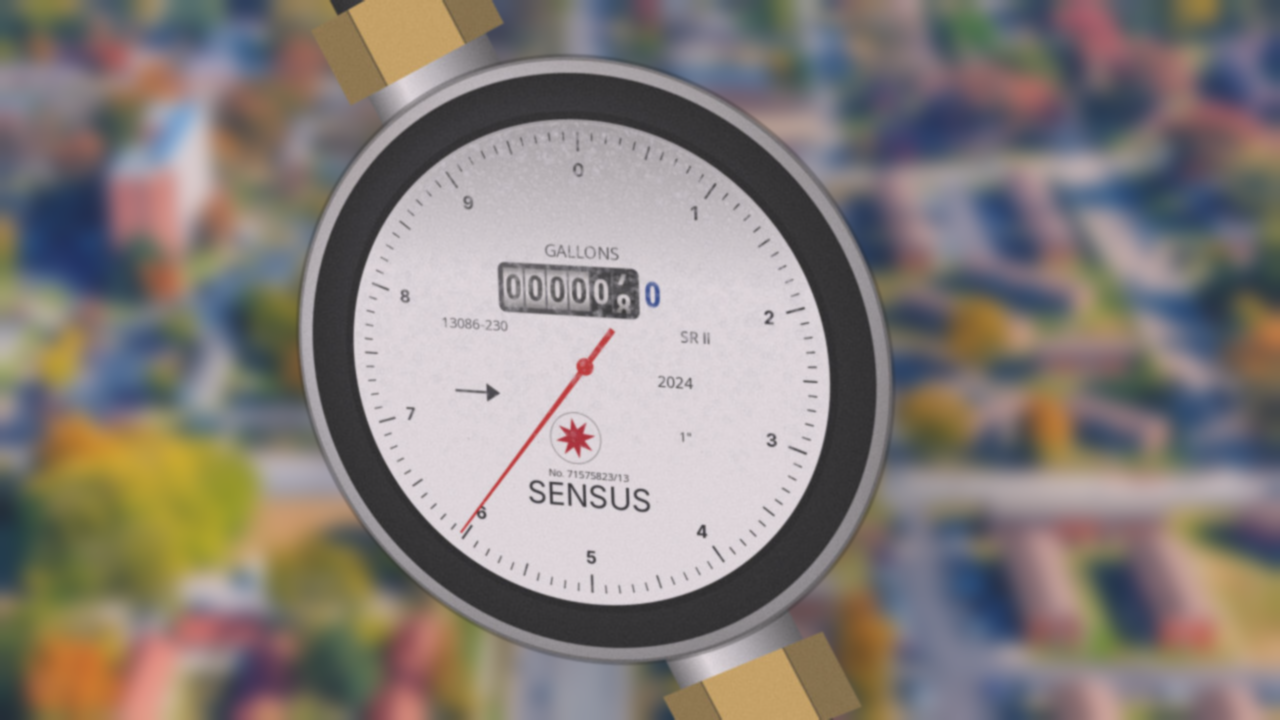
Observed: 76.0 gal
